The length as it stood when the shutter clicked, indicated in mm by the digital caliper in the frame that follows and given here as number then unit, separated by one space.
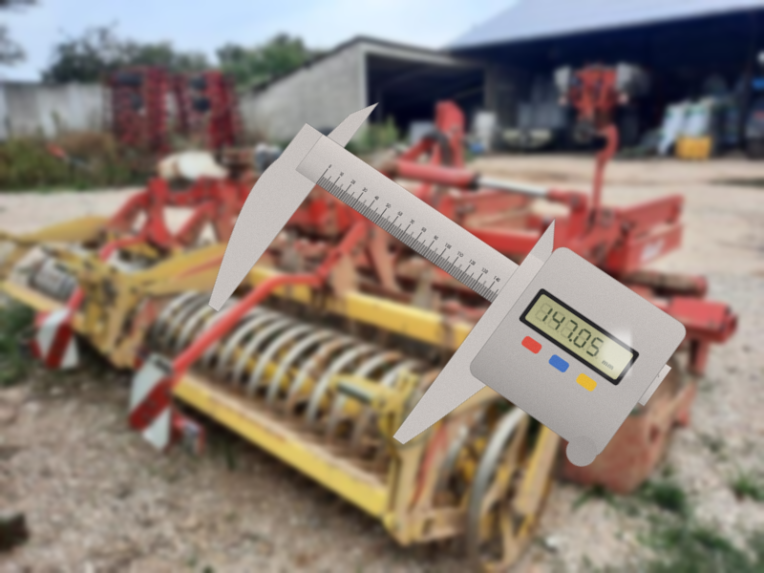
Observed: 147.05 mm
